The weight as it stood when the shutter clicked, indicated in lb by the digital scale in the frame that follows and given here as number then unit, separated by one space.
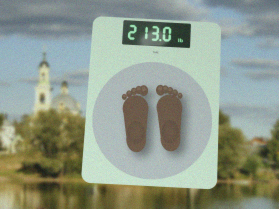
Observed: 213.0 lb
